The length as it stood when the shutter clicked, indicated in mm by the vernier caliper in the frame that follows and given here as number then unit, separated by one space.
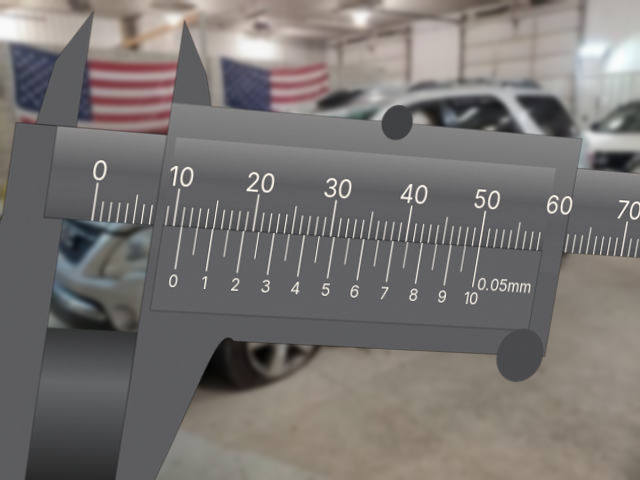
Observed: 11.0 mm
